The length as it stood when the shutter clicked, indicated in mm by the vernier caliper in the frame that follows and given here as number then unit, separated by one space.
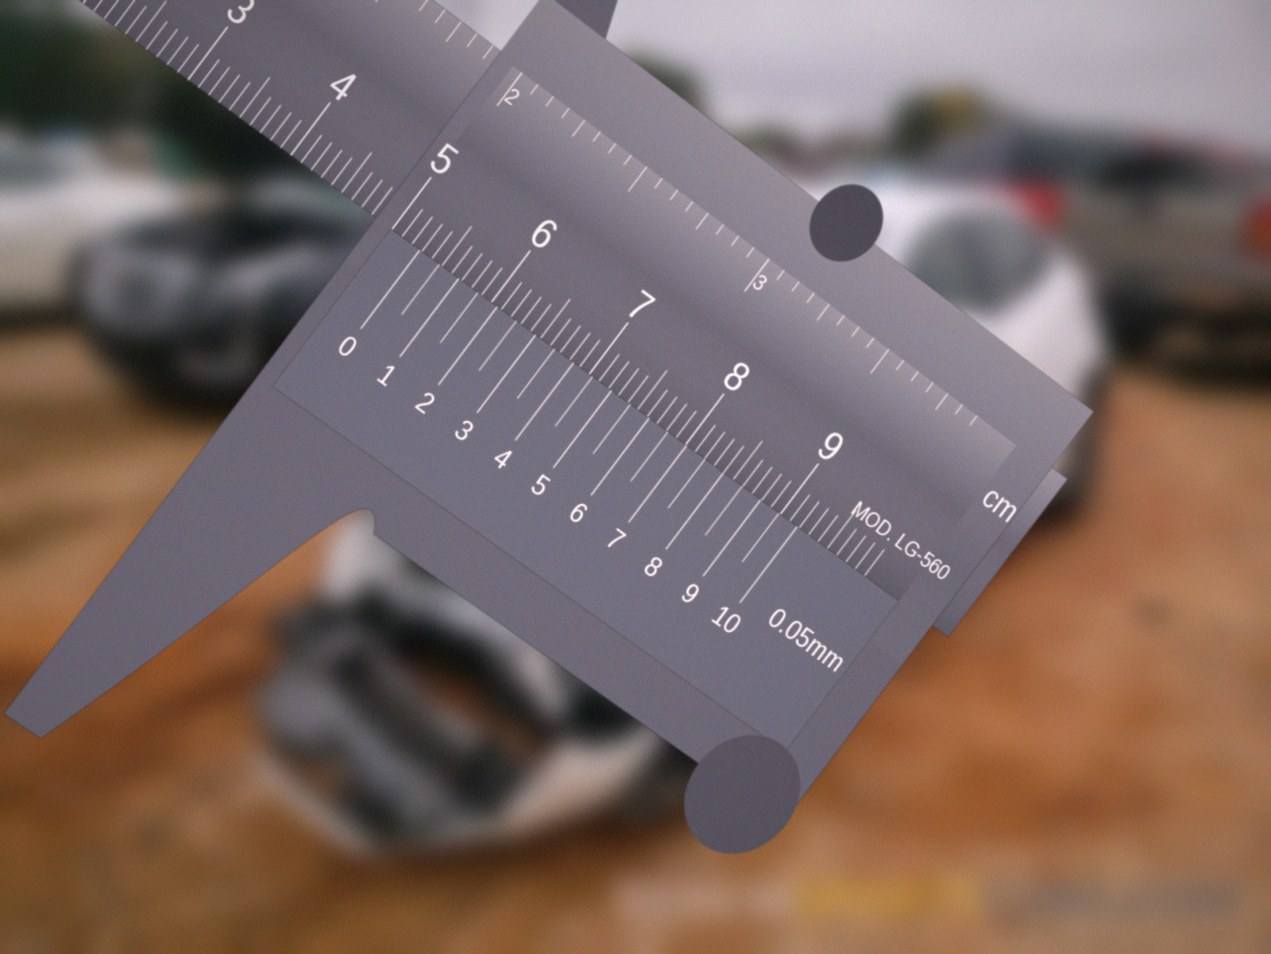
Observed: 52.8 mm
